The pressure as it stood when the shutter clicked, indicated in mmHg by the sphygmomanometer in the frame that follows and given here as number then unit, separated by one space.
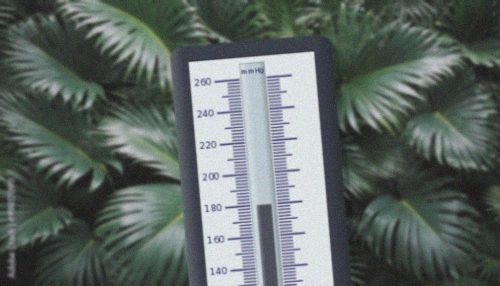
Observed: 180 mmHg
